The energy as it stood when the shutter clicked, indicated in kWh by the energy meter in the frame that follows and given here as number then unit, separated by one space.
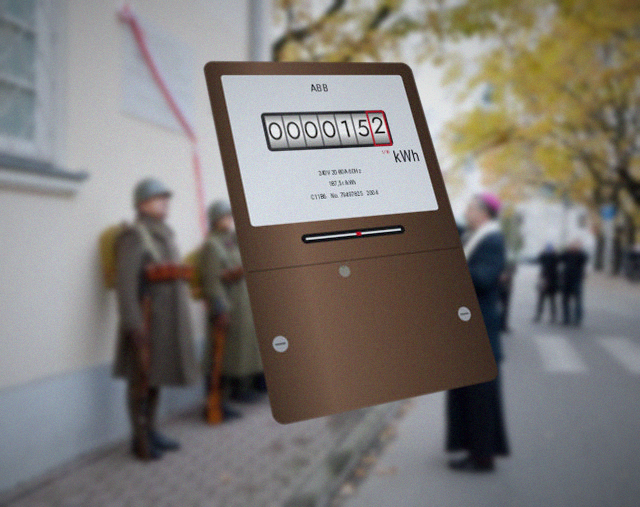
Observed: 15.2 kWh
